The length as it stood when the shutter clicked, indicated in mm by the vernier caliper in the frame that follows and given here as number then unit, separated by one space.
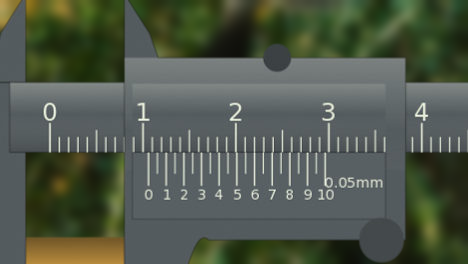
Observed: 10.6 mm
